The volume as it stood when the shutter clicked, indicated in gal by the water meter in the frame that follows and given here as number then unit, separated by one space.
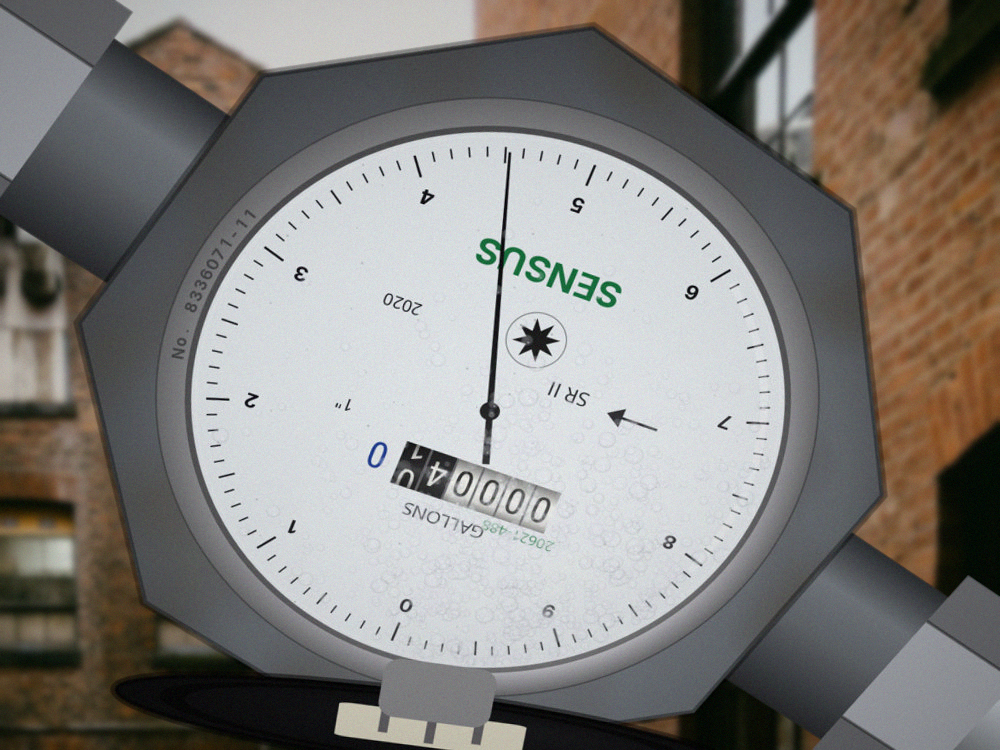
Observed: 404.5 gal
